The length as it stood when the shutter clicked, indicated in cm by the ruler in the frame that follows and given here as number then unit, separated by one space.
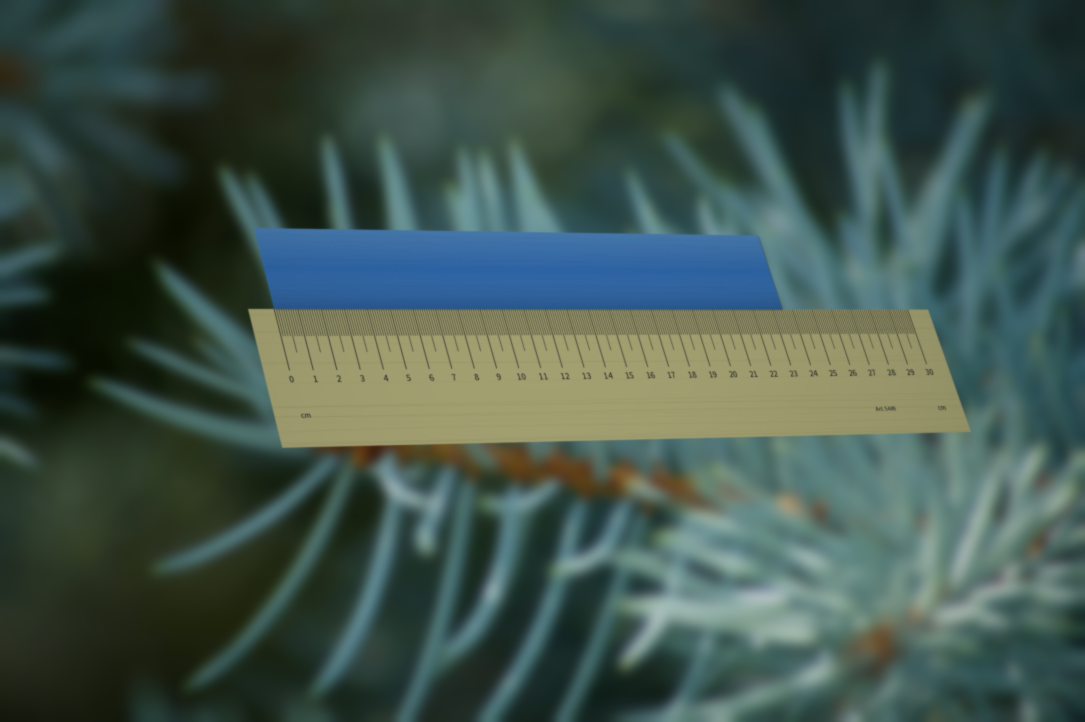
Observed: 23.5 cm
